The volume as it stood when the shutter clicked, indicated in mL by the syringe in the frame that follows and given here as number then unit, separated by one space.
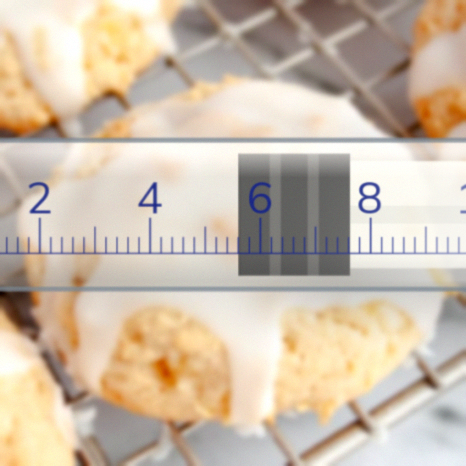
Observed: 5.6 mL
